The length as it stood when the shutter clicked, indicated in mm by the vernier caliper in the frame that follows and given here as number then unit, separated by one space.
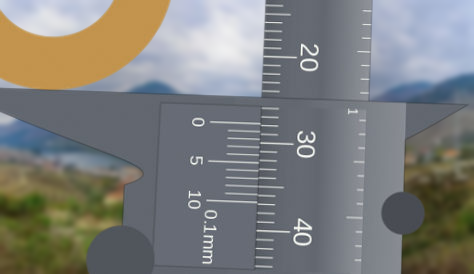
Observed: 27.8 mm
